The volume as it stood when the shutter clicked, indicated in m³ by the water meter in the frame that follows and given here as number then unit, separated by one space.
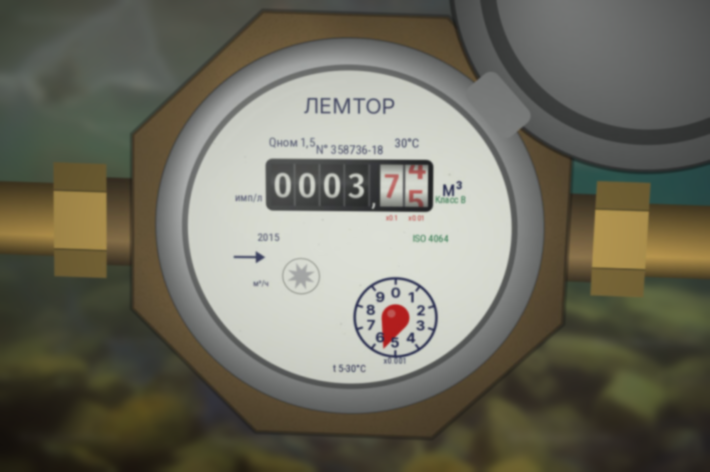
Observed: 3.745 m³
